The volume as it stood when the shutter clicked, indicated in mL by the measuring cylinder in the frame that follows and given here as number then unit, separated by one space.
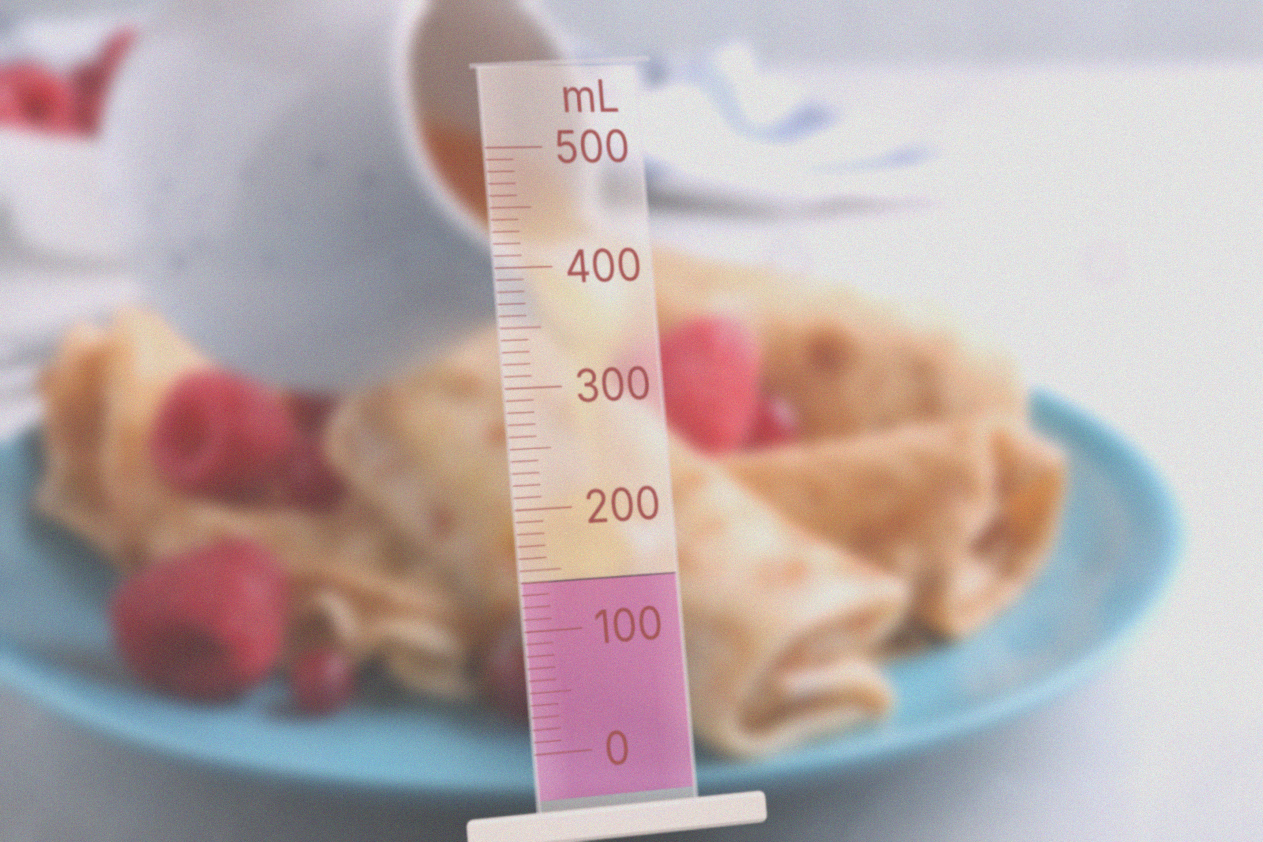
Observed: 140 mL
